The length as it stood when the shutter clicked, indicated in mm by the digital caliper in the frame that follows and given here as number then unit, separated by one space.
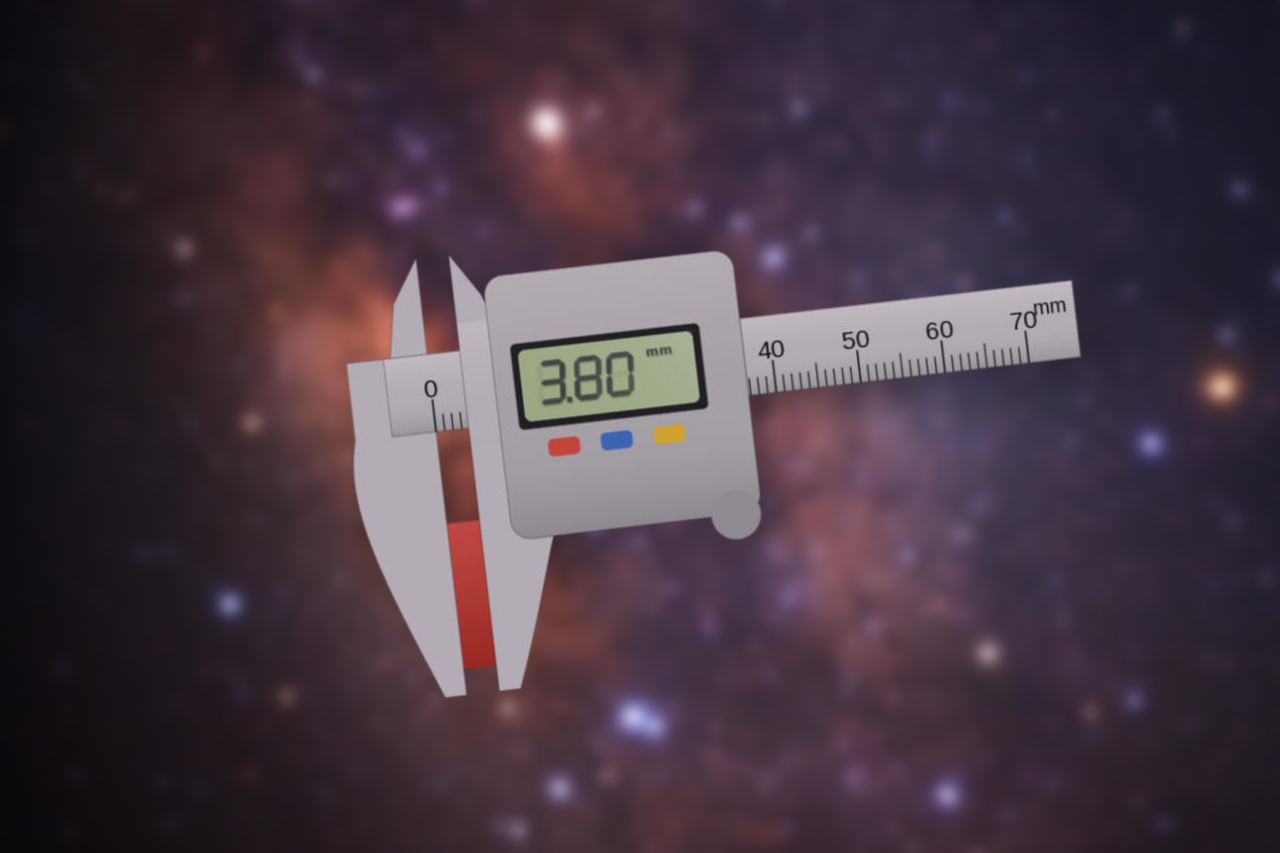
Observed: 3.80 mm
